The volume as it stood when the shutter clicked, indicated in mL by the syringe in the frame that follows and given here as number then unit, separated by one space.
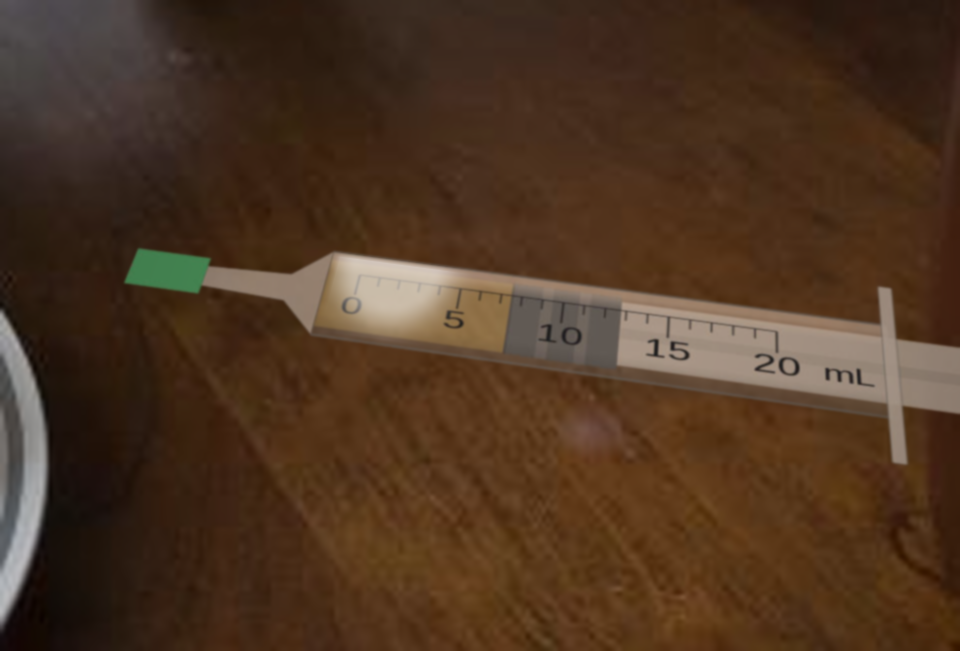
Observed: 7.5 mL
